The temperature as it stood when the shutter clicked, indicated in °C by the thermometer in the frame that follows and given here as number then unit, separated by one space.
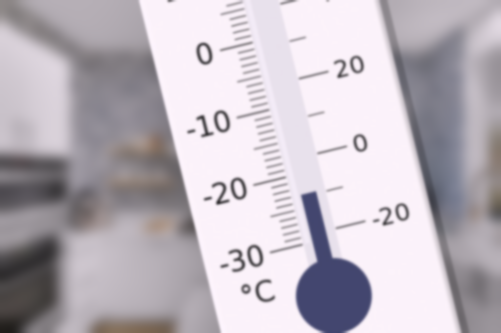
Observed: -23 °C
